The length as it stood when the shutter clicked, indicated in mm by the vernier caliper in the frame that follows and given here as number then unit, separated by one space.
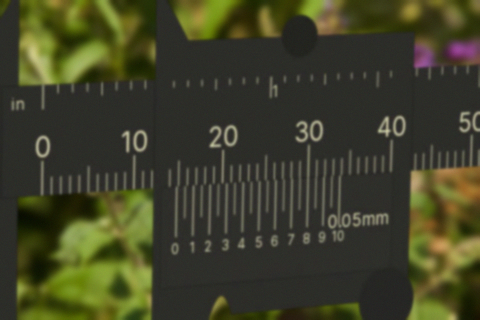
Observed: 14.8 mm
